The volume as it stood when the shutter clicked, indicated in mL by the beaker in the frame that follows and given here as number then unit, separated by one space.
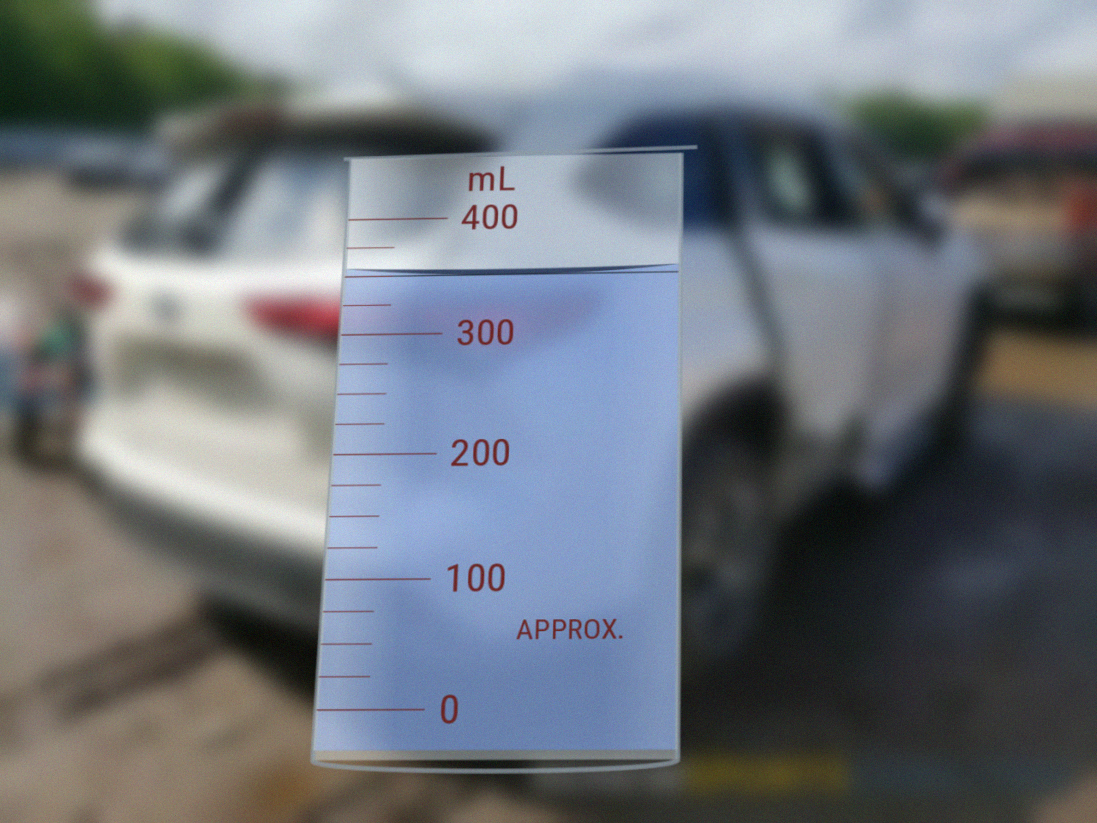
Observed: 350 mL
